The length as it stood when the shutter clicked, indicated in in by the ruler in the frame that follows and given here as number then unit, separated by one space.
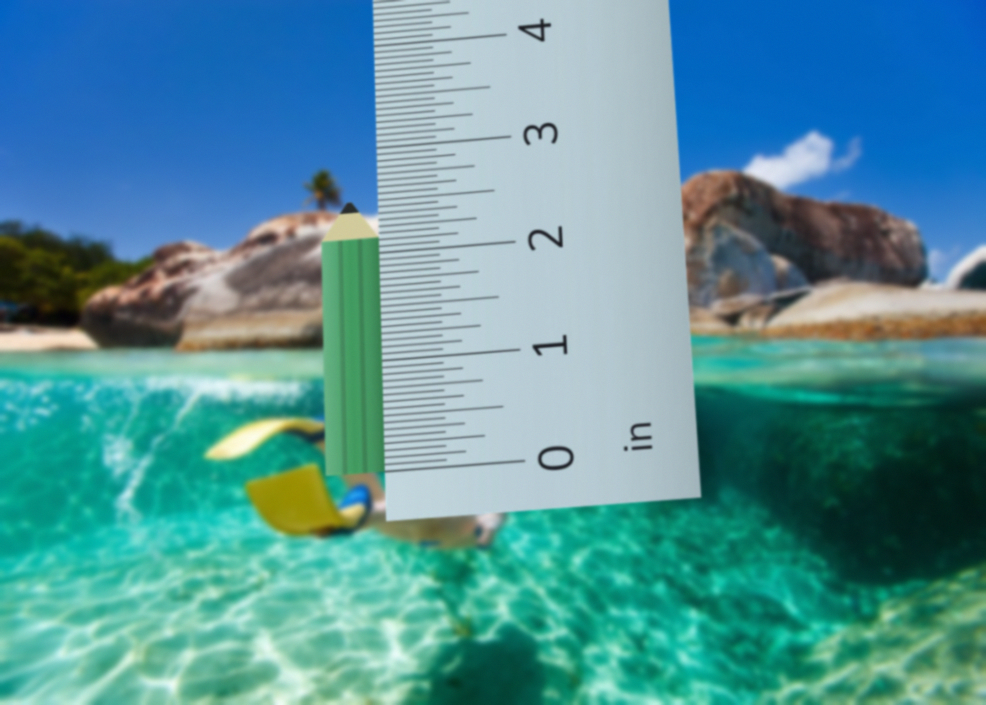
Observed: 2.5 in
